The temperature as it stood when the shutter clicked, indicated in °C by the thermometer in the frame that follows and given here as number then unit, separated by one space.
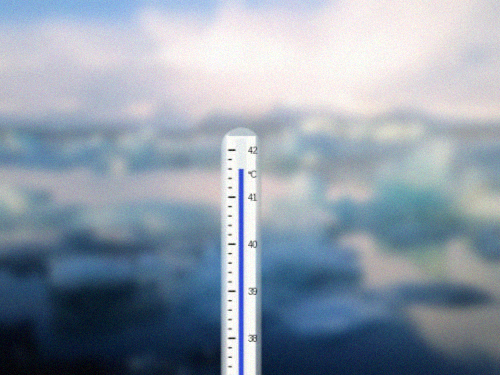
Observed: 41.6 °C
